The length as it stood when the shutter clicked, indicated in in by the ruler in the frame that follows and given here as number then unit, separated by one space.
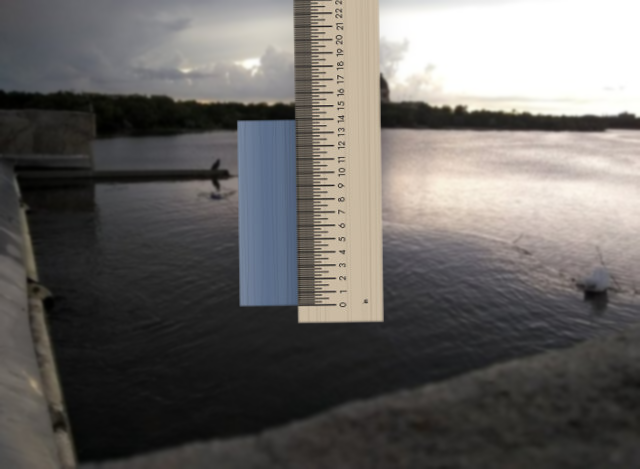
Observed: 14 in
